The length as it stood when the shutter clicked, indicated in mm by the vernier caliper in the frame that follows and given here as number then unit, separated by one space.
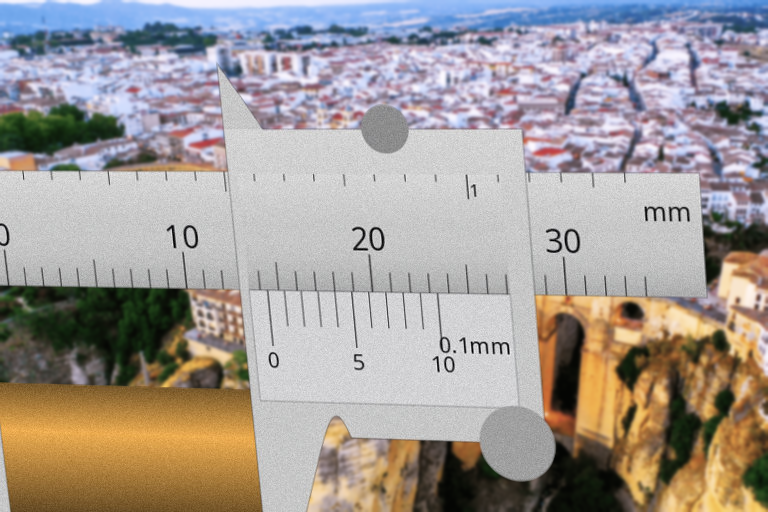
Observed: 14.4 mm
